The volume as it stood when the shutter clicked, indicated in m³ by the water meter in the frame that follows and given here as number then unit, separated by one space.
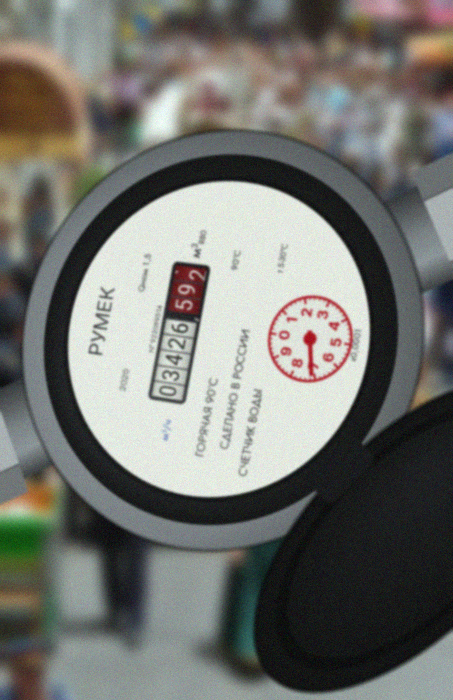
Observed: 3426.5917 m³
